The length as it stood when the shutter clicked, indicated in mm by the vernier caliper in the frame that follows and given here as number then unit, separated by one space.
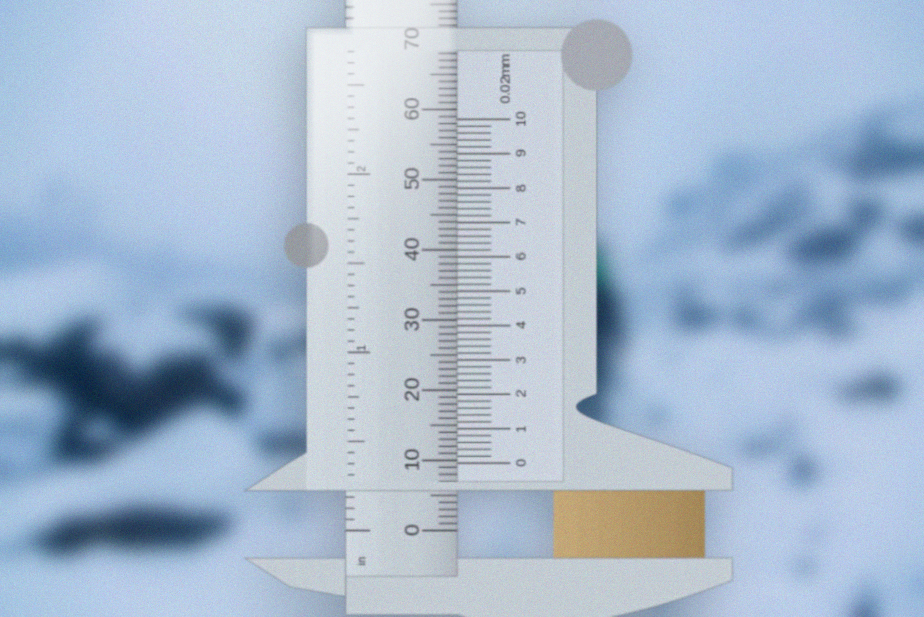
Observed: 9.6 mm
